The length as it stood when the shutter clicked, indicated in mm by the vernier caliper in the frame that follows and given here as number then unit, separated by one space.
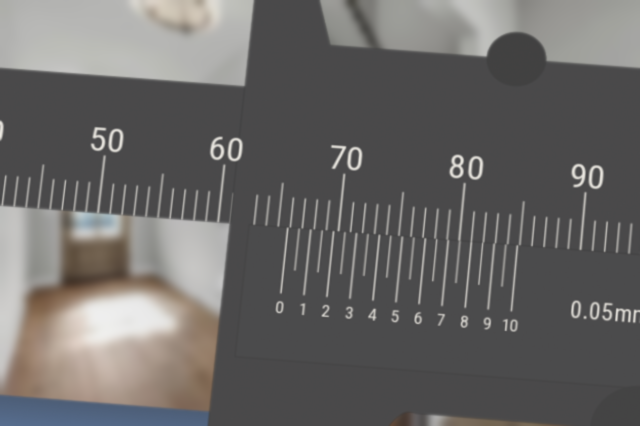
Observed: 65.8 mm
